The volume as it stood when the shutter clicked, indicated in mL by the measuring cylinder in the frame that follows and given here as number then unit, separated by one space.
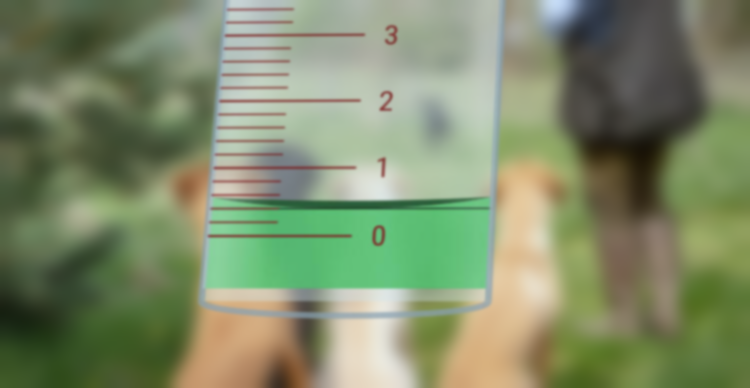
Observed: 0.4 mL
